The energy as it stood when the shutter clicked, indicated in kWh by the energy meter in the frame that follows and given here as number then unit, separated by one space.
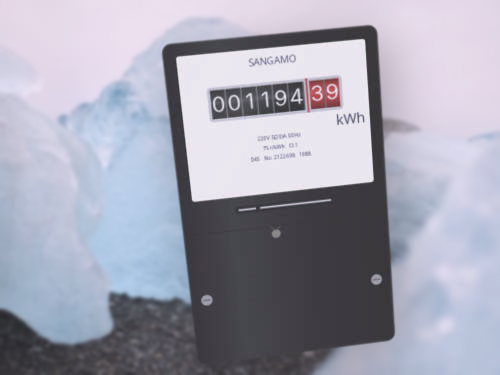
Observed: 1194.39 kWh
